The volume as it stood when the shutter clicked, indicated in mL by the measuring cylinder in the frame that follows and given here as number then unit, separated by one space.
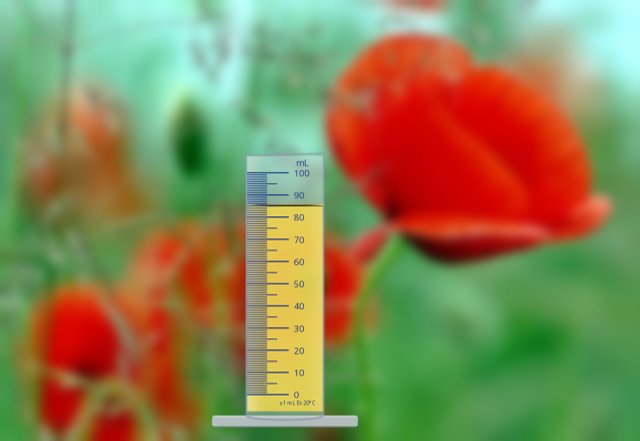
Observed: 85 mL
